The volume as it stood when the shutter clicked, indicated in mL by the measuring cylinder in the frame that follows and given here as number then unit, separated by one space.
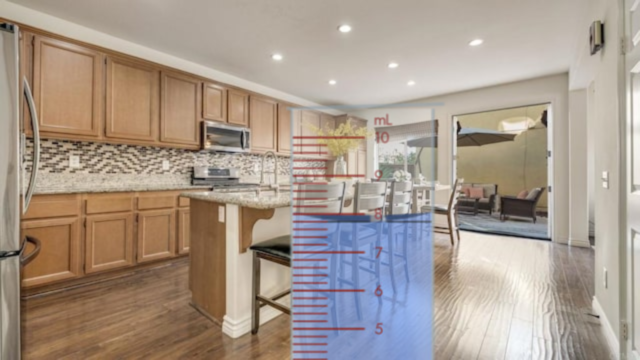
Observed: 7.8 mL
